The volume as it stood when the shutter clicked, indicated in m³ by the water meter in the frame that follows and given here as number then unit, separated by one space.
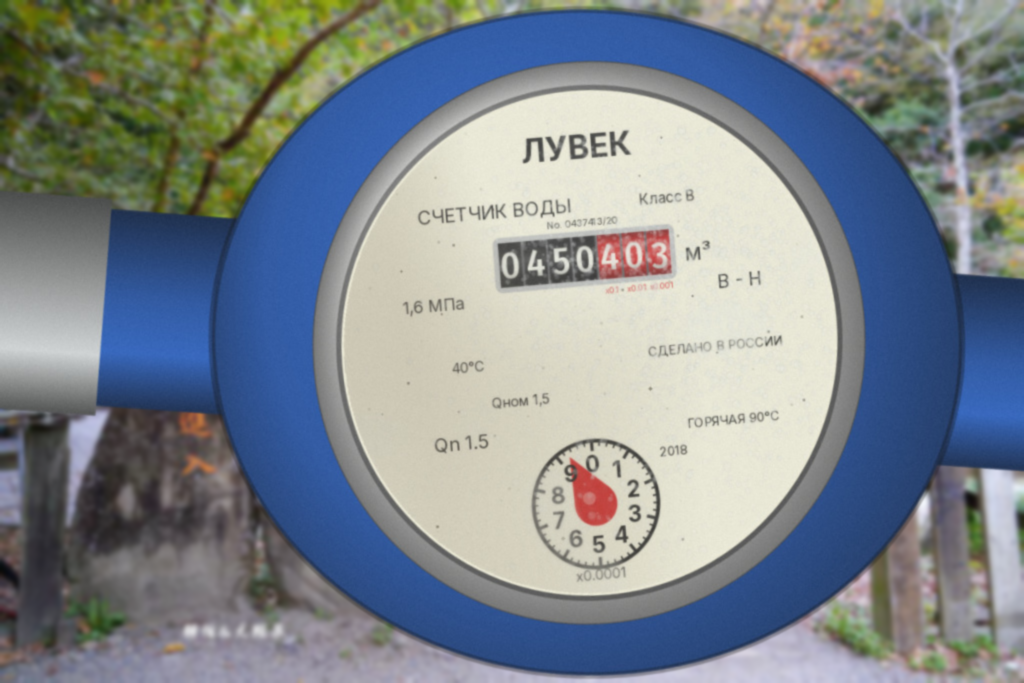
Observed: 450.4029 m³
